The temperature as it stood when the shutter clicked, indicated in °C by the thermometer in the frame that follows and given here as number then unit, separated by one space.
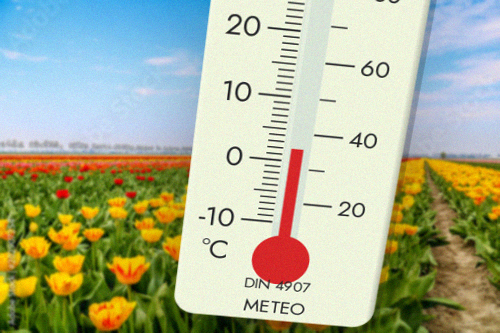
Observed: 2 °C
